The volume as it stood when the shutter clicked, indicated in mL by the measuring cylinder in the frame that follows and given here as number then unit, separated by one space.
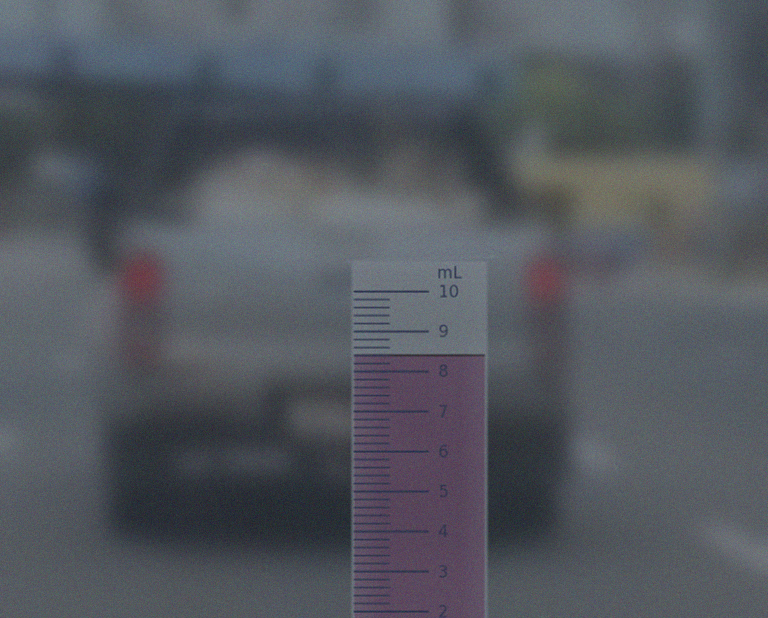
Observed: 8.4 mL
